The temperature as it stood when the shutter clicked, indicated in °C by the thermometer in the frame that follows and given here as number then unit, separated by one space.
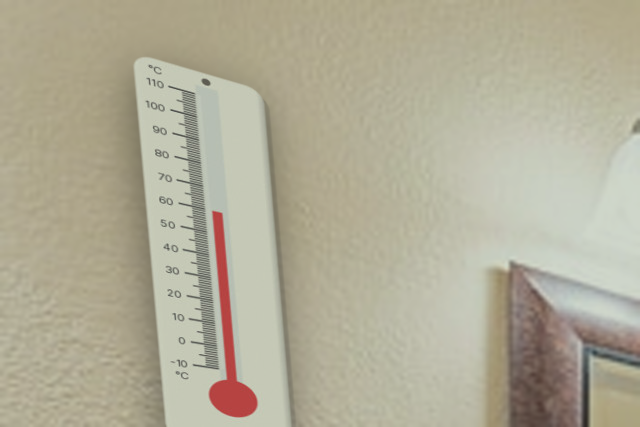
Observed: 60 °C
